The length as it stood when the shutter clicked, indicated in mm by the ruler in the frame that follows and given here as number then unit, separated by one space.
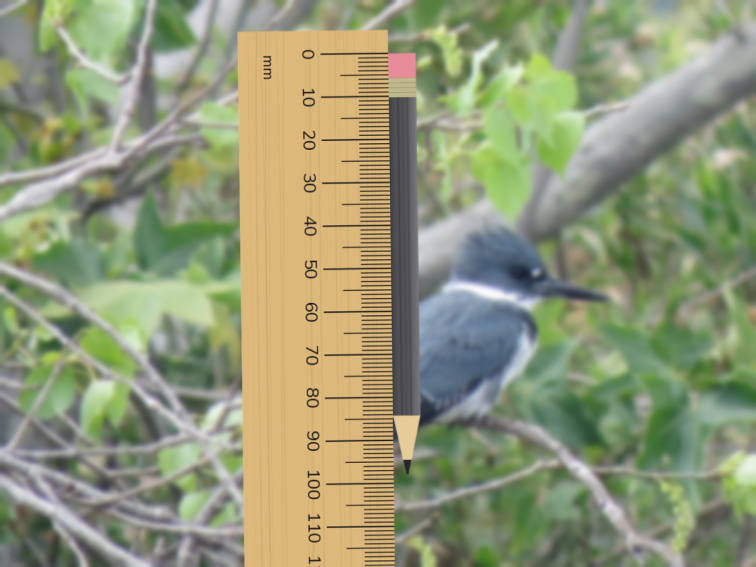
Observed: 98 mm
